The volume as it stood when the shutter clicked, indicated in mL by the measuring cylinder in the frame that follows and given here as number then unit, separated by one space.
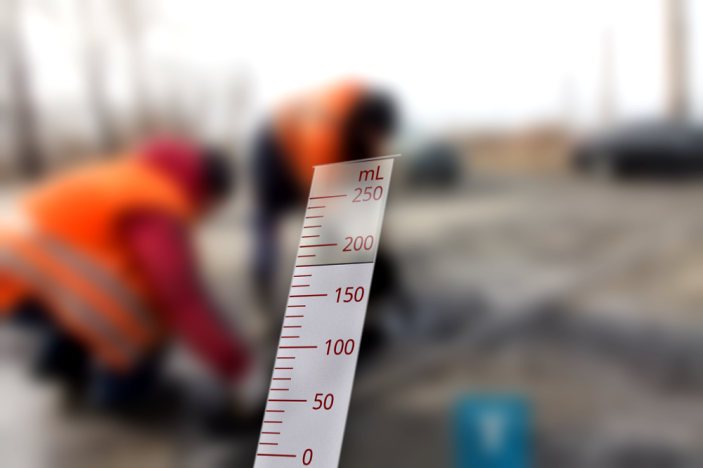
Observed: 180 mL
